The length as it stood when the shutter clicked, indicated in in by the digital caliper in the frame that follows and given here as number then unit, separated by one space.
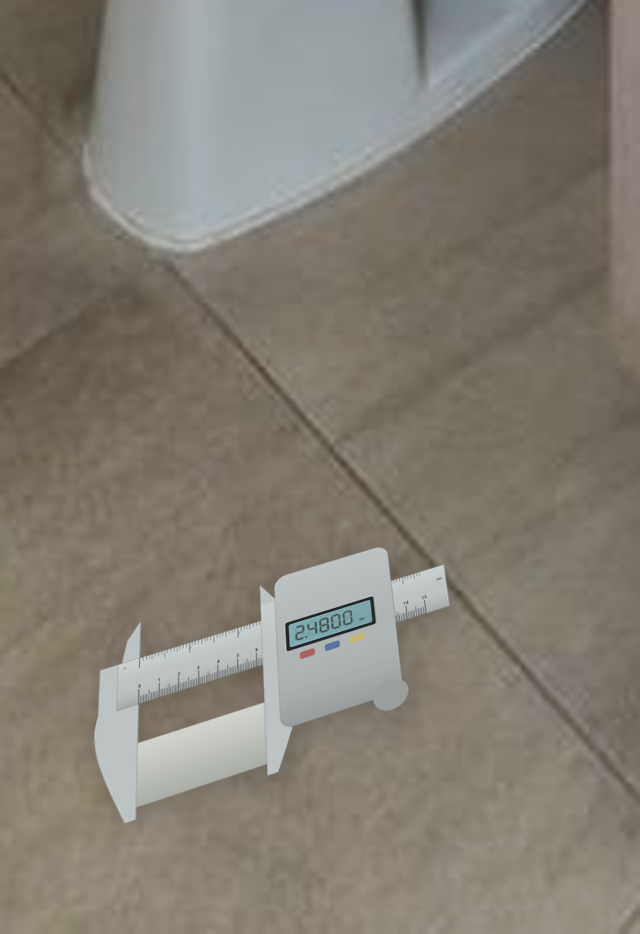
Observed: 2.4800 in
